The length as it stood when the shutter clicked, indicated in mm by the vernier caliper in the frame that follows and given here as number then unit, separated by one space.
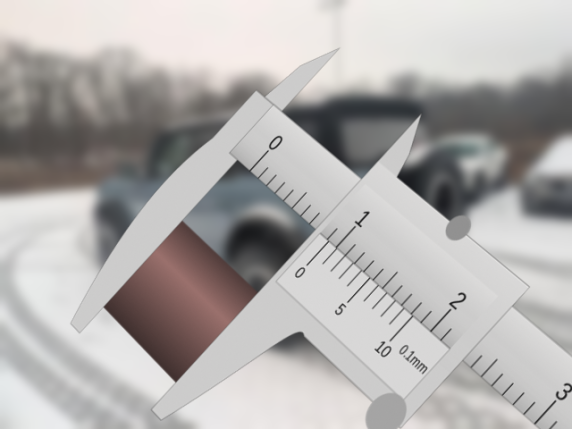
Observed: 9.2 mm
